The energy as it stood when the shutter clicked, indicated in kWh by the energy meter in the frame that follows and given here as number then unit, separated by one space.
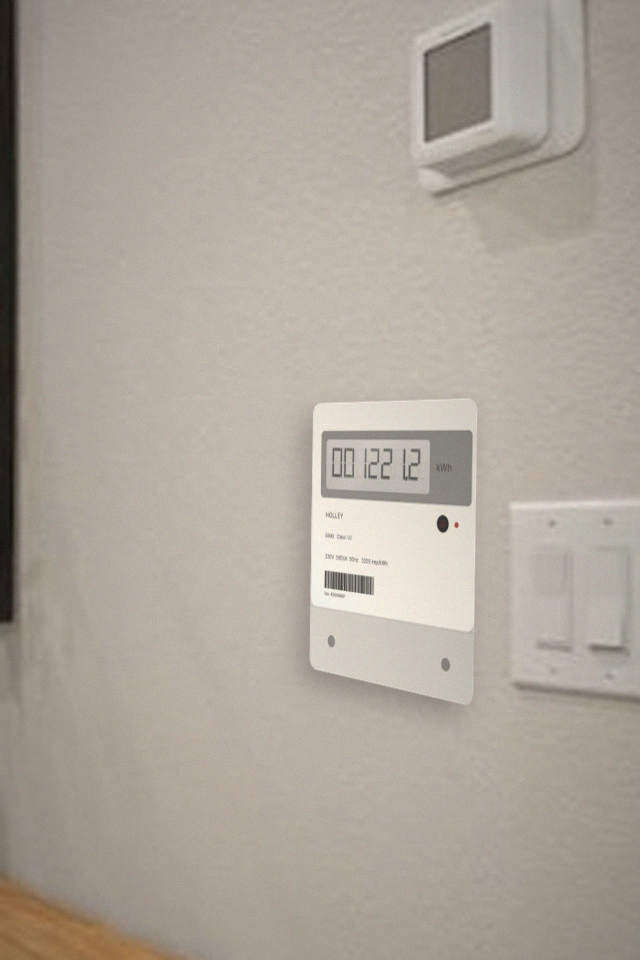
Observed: 1221.2 kWh
